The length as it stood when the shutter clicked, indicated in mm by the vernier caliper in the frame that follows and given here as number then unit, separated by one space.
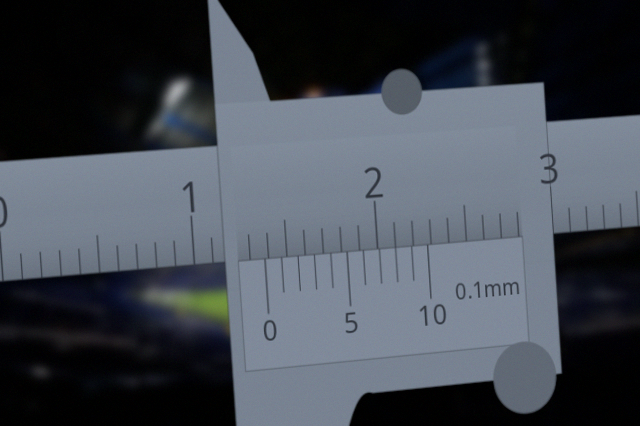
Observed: 13.8 mm
